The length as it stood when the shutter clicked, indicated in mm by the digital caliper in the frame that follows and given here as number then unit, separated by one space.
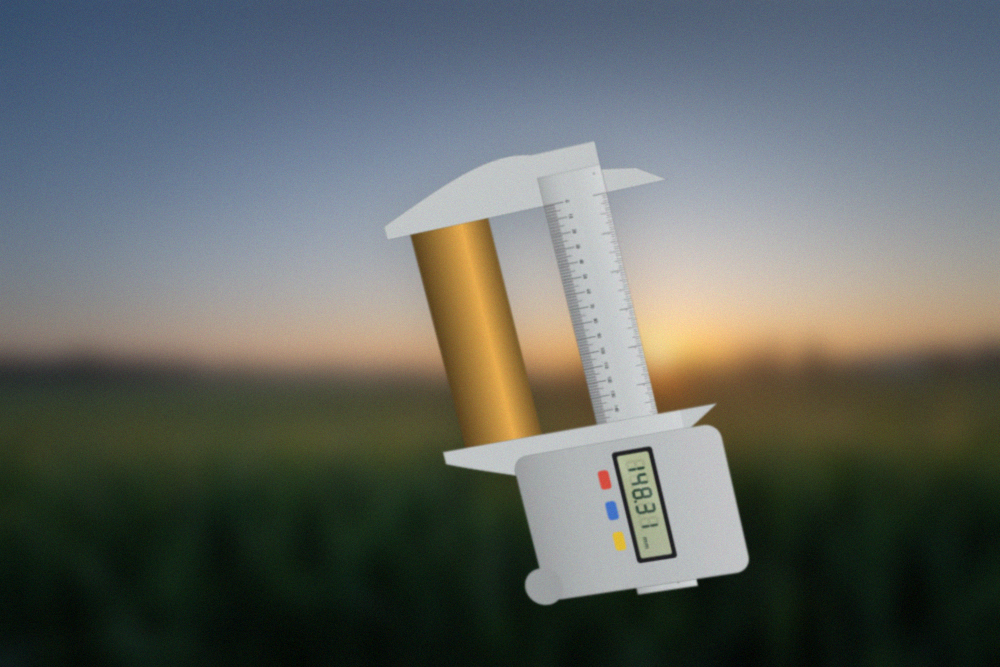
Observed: 148.31 mm
